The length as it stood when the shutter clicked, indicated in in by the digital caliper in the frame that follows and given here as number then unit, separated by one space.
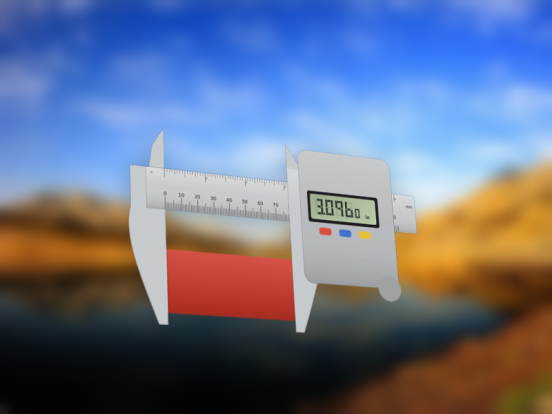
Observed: 3.0960 in
